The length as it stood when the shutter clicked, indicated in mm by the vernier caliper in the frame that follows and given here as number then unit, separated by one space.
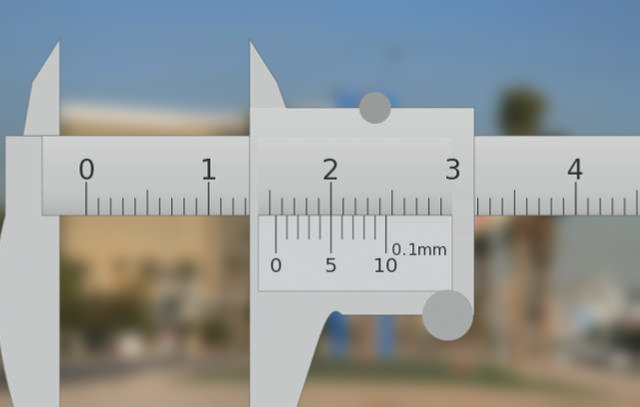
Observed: 15.5 mm
